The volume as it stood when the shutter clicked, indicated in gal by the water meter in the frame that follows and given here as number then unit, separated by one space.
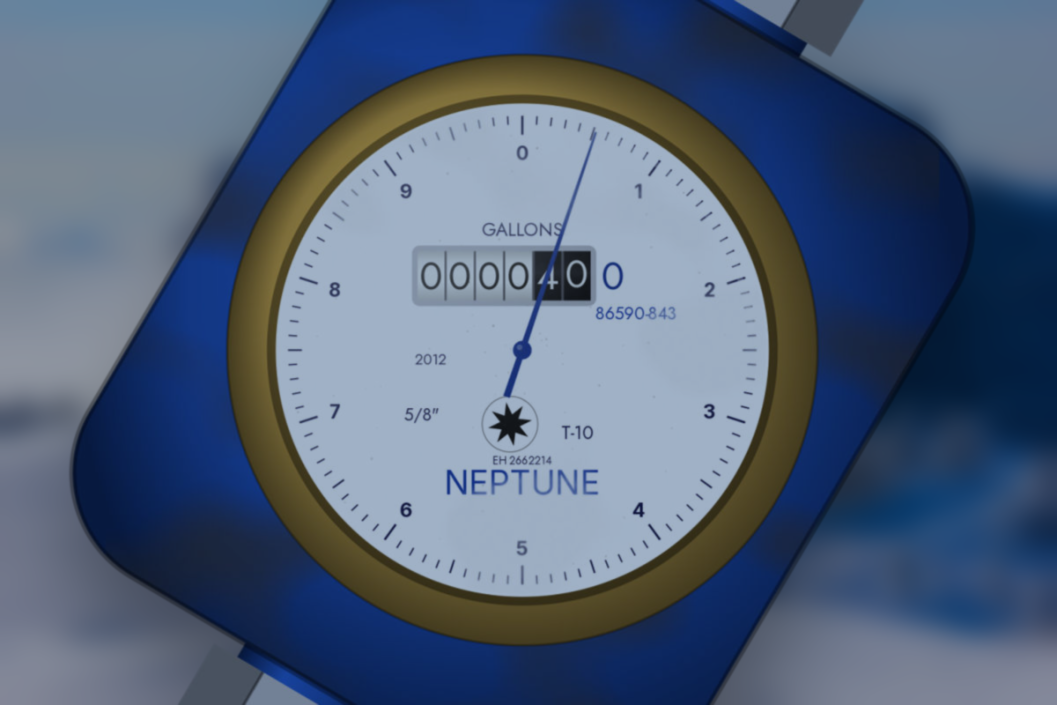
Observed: 400.5 gal
